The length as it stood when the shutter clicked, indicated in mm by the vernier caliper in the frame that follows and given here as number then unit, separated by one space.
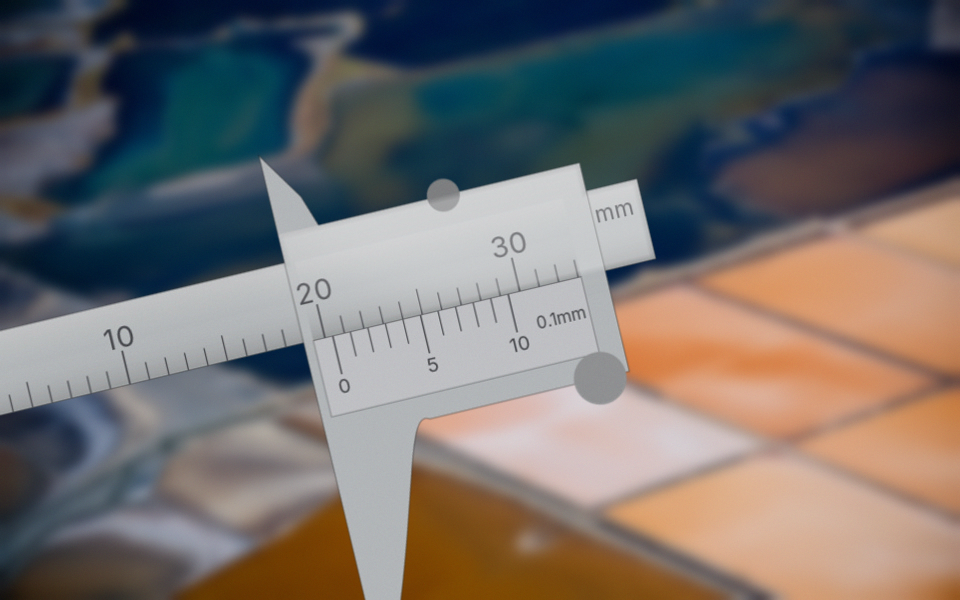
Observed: 20.4 mm
